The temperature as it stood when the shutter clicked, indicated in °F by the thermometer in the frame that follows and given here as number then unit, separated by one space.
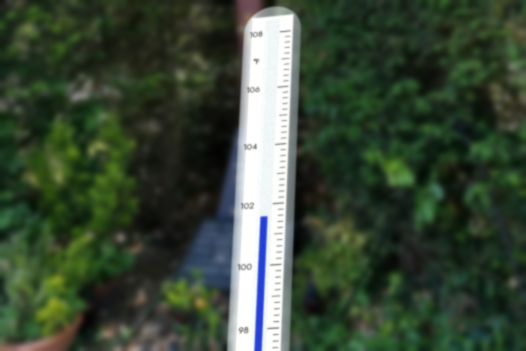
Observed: 101.6 °F
